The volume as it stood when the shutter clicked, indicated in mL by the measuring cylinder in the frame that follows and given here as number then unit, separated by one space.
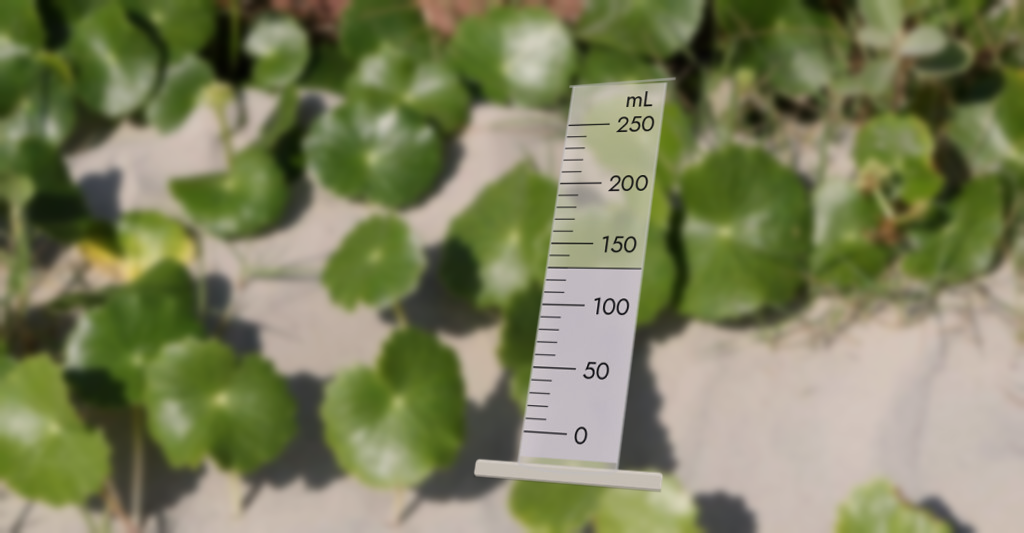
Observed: 130 mL
